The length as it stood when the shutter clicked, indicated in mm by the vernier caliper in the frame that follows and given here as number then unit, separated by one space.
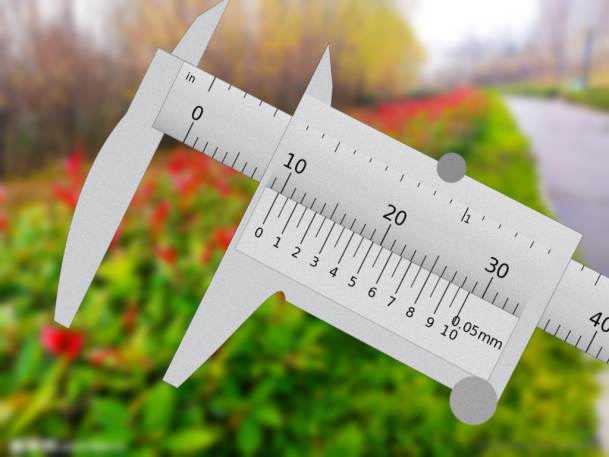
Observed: 9.8 mm
